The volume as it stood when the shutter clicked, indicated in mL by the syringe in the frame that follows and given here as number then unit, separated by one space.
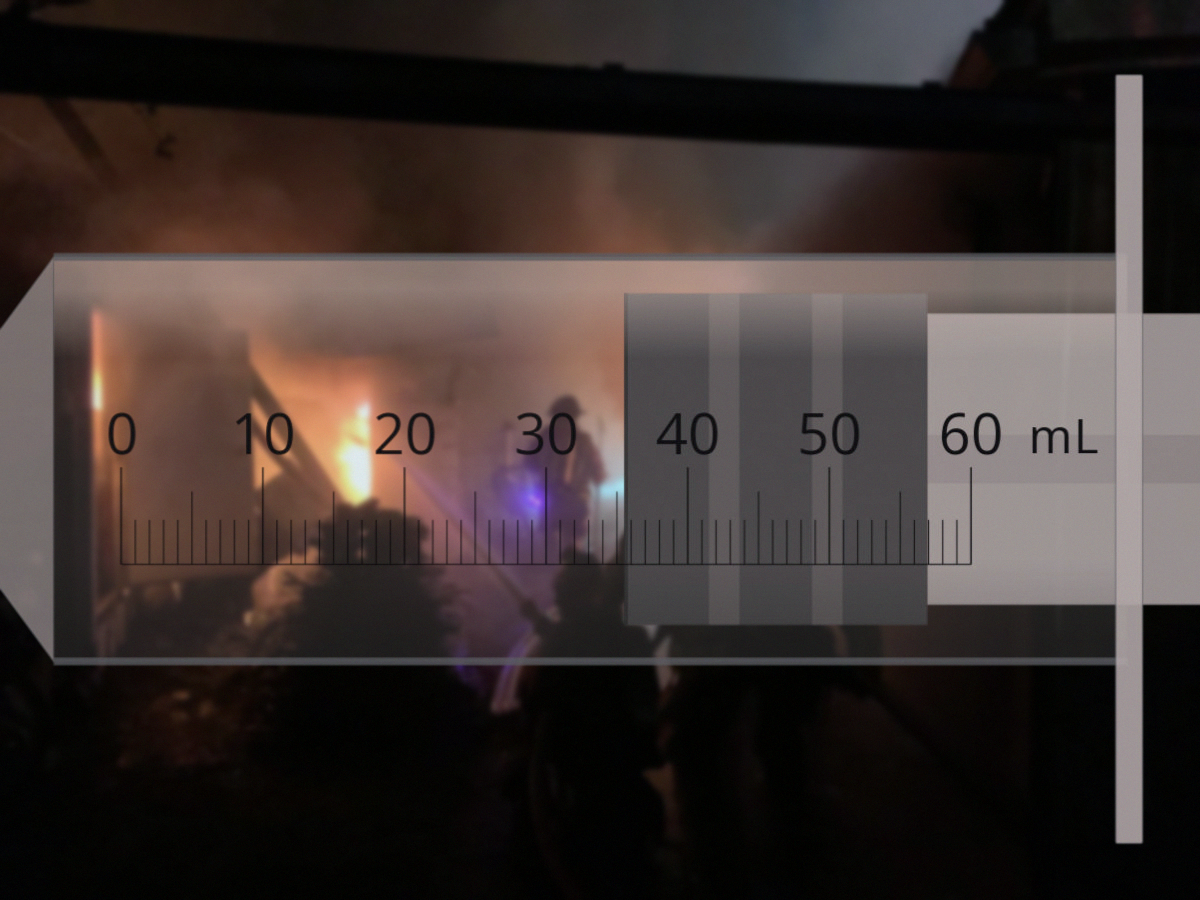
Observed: 35.5 mL
